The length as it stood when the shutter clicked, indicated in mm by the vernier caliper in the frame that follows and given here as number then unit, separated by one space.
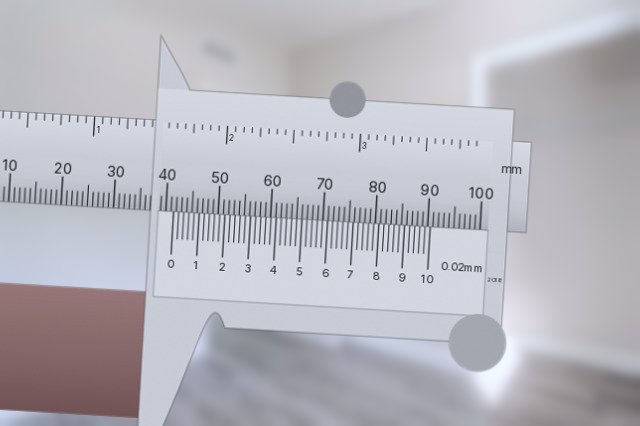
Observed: 41.5 mm
